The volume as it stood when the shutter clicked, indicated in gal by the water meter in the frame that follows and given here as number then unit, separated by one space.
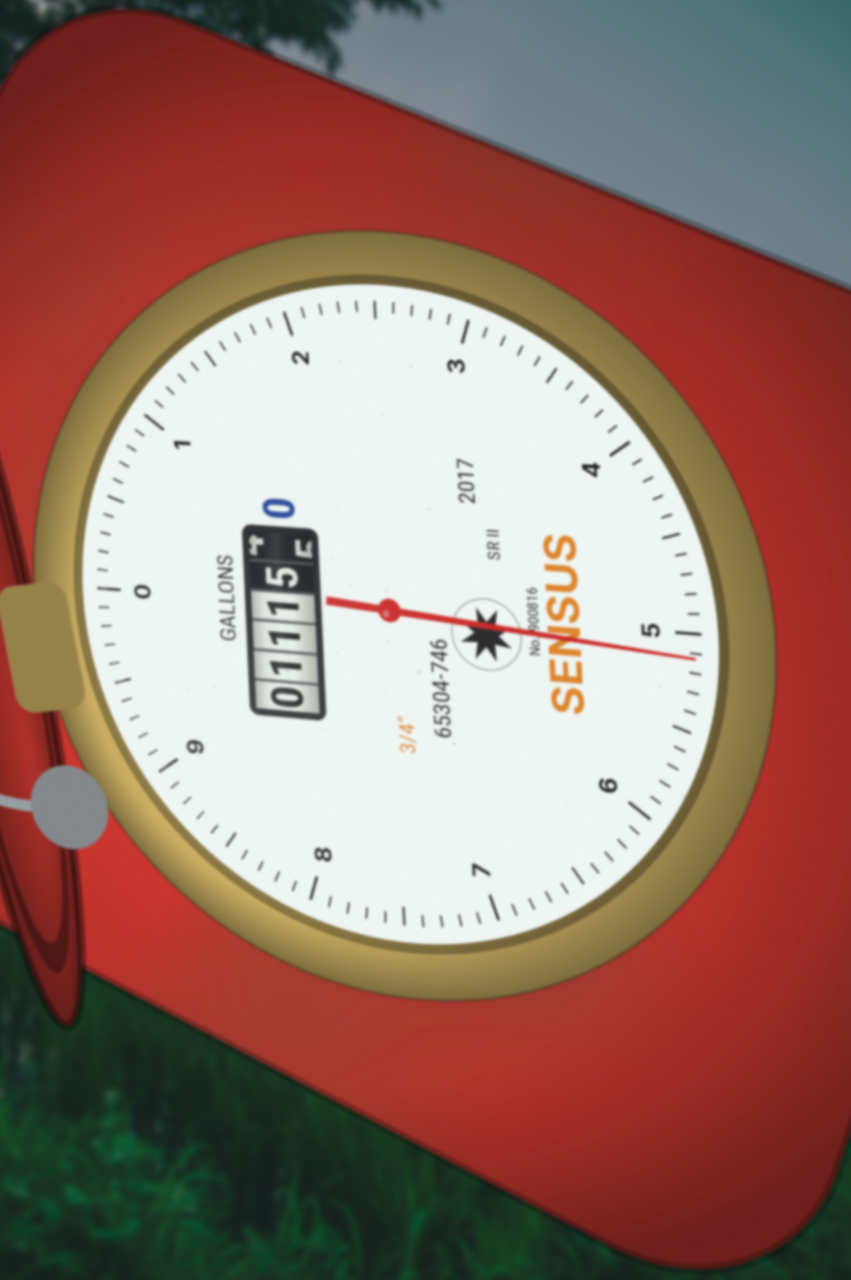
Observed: 111545.1 gal
